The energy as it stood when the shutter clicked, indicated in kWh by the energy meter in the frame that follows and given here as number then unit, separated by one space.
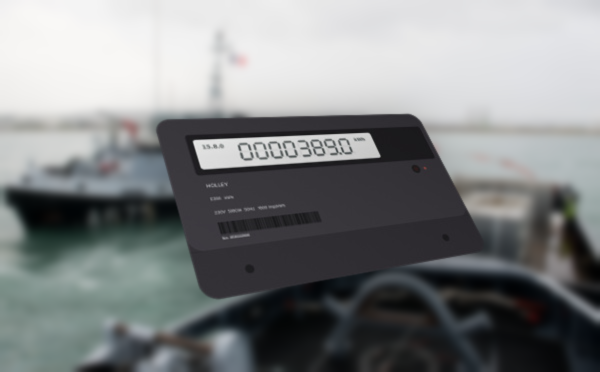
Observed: 389.0 kWh
